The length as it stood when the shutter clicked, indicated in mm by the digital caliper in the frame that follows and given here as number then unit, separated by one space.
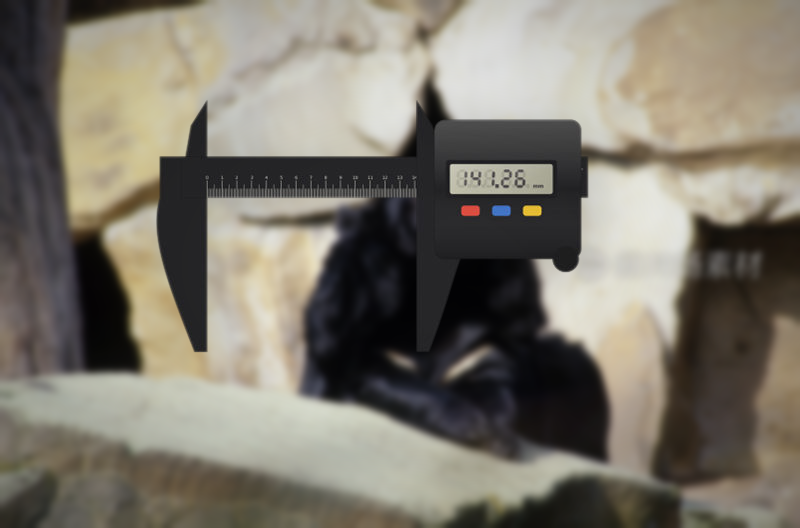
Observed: 141.26 mm
